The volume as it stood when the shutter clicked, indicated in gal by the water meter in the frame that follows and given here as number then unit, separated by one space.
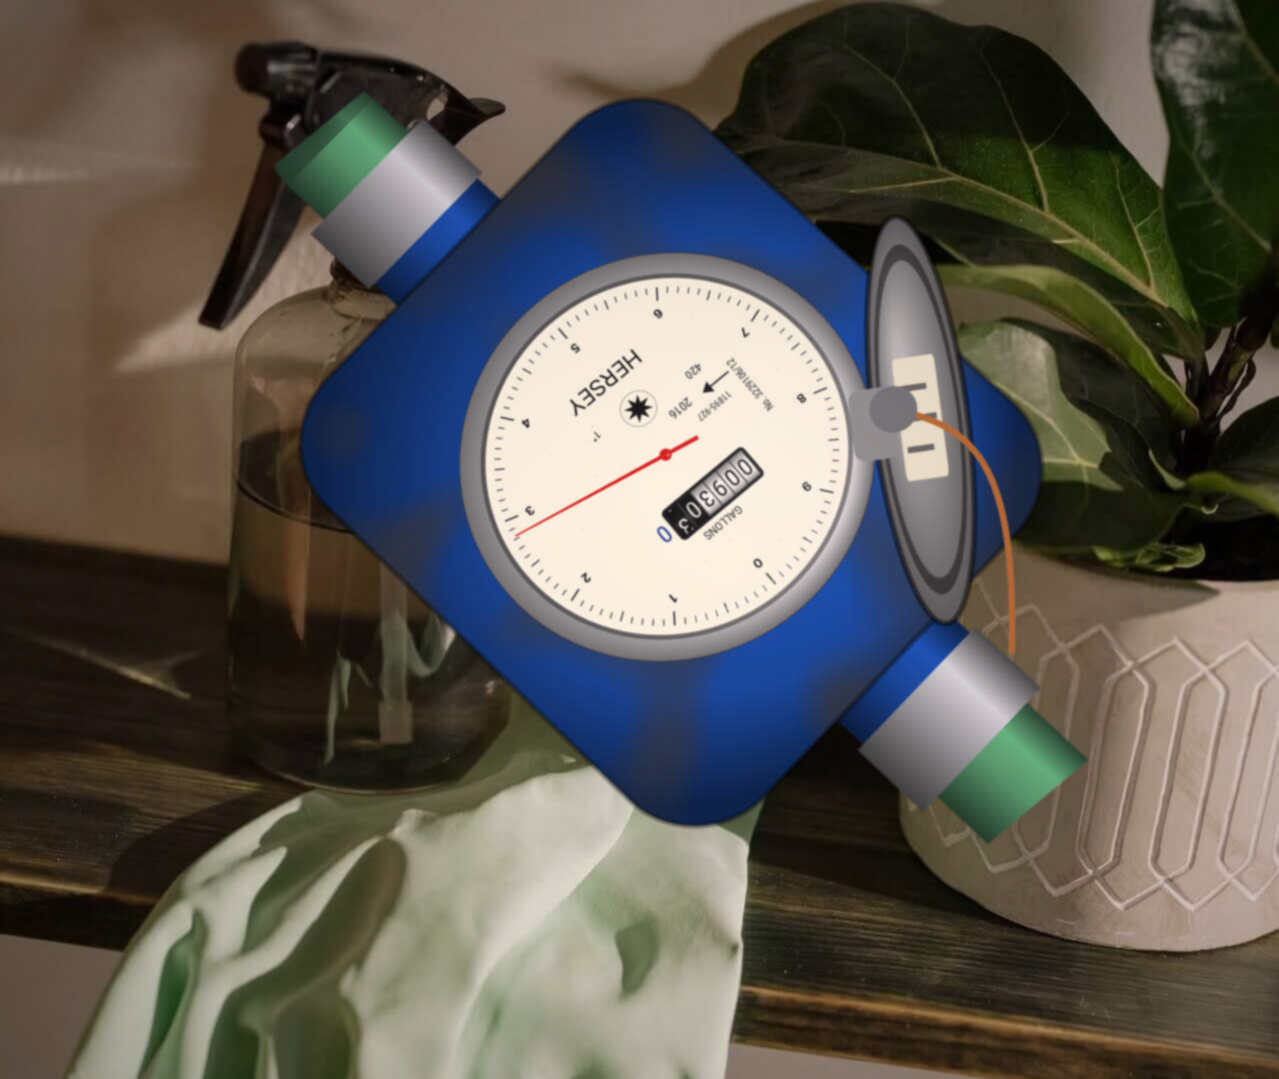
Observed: 93032.8 gal
